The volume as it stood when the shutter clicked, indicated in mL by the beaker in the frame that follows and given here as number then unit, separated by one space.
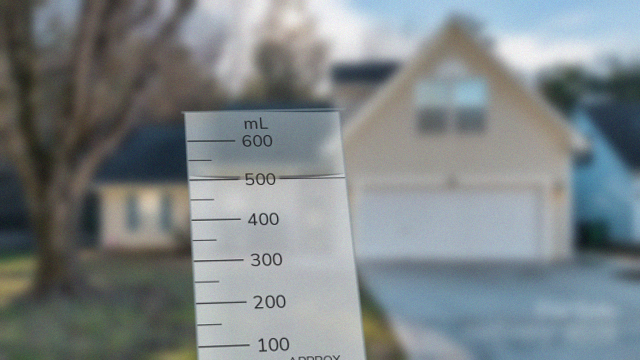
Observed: 500 mL
